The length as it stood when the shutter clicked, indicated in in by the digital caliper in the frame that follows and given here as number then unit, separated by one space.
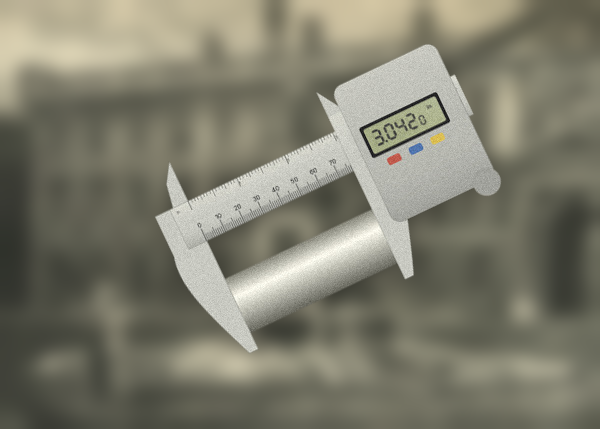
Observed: 3.0420 in
